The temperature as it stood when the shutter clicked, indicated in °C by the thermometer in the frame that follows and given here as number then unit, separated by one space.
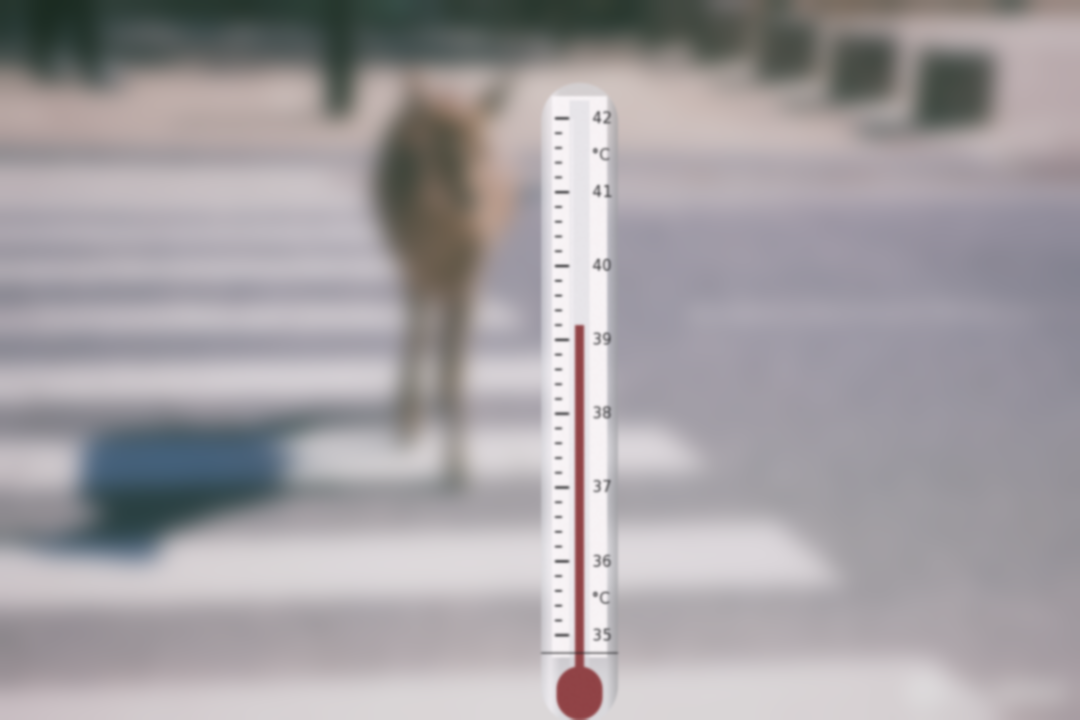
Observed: 39.2 °C
